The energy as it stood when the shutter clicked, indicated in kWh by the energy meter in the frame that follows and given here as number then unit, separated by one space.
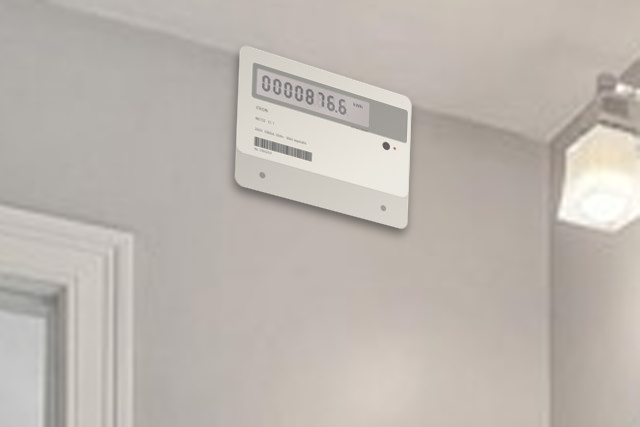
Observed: 876.6 kWh
